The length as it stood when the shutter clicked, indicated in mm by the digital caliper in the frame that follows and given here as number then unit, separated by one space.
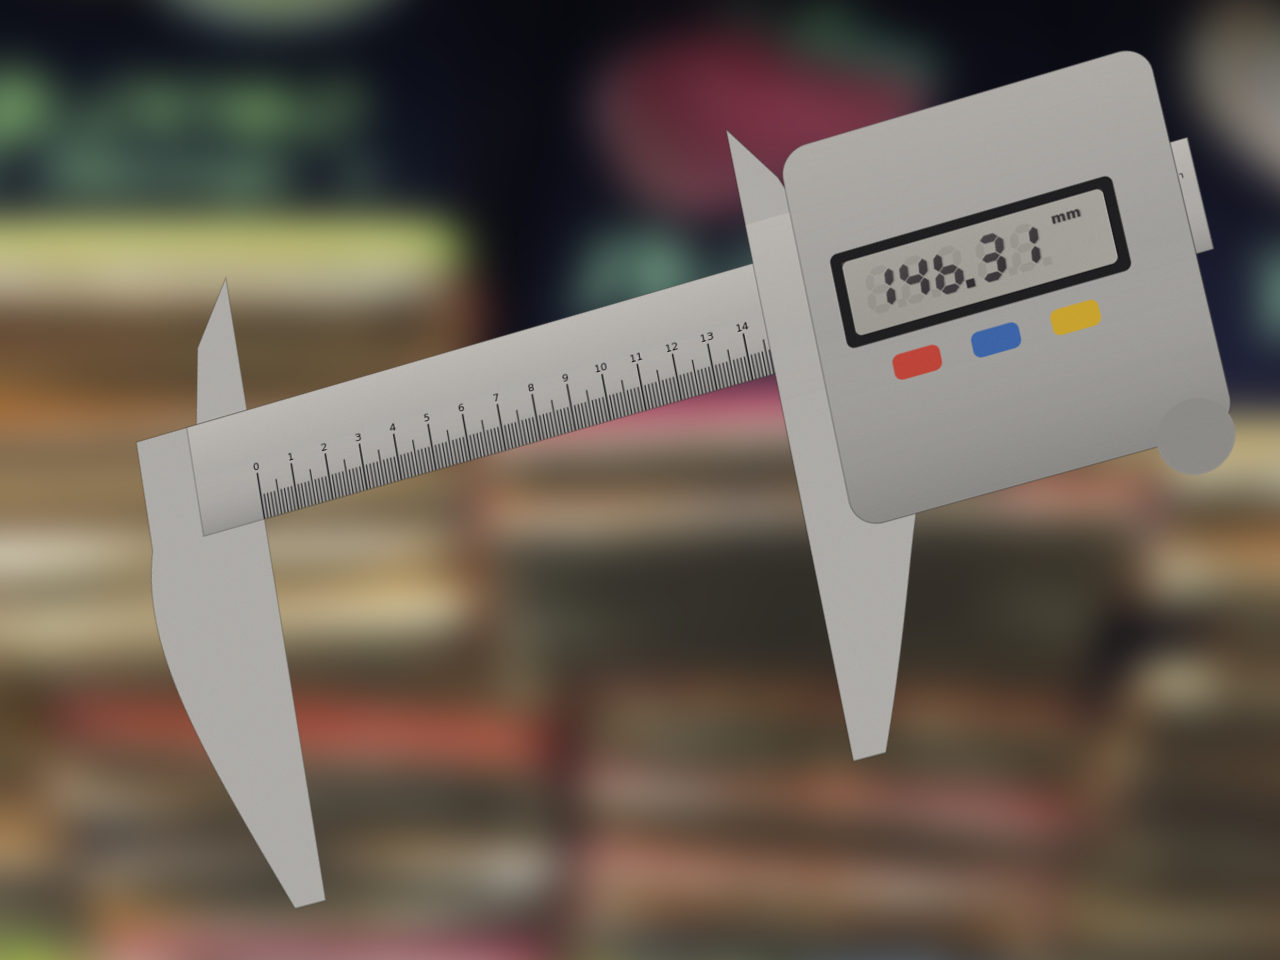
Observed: 146.31 mm
